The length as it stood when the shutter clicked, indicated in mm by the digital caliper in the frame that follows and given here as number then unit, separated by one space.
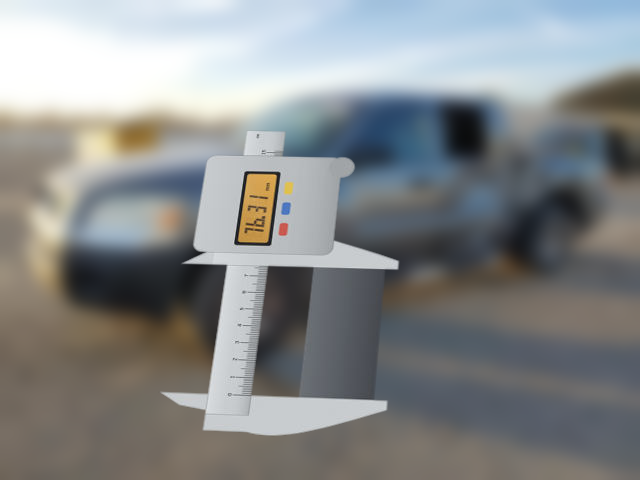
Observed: 76.31 mm
